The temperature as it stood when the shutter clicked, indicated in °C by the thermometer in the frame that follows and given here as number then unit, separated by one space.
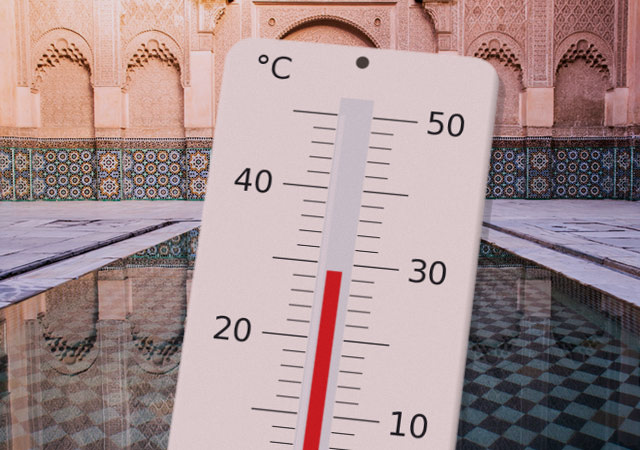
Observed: 29 °C
